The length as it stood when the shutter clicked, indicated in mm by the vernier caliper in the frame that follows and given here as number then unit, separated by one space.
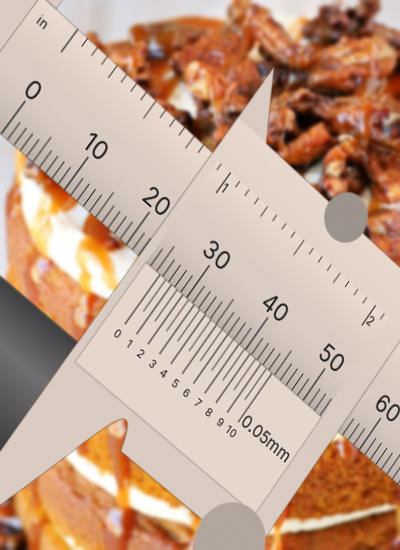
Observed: 25.6 mm
